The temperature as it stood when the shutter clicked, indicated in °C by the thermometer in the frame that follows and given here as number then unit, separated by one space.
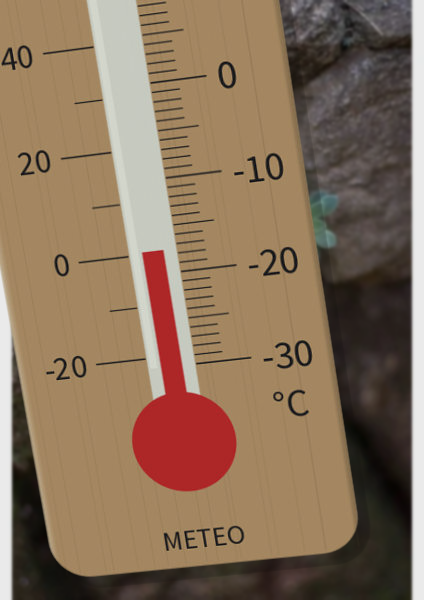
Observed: -17.5 °C
